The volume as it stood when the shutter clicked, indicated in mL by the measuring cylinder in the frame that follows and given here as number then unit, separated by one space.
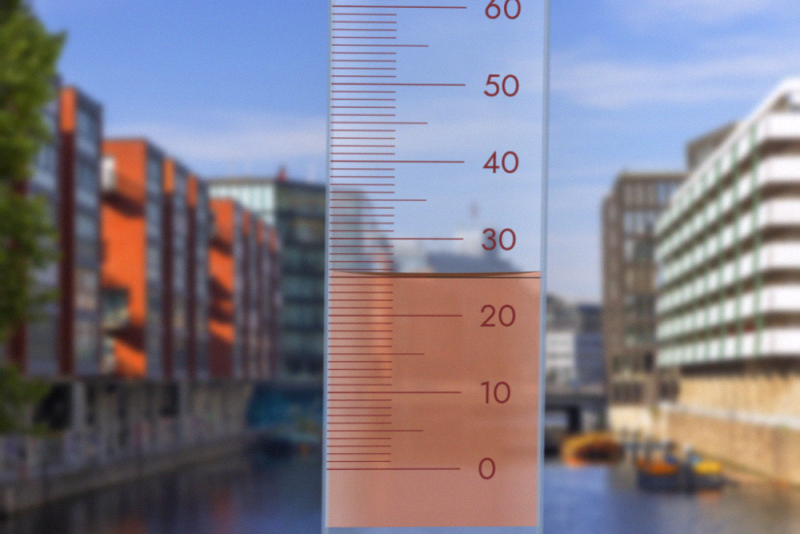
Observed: 25 mL
